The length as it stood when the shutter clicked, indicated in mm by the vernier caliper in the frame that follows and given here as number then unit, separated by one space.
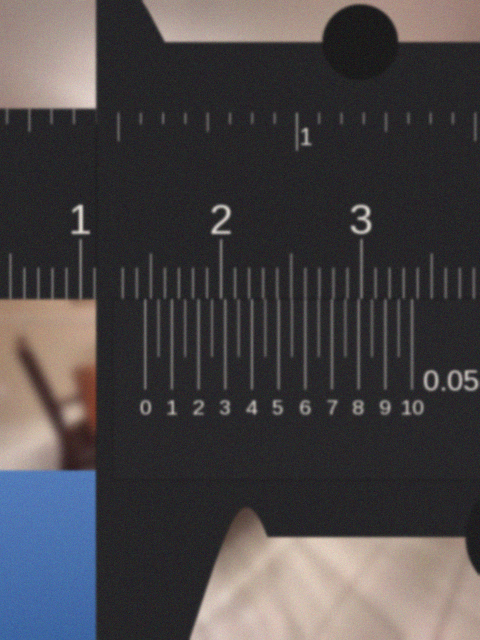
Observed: 14.6 mm
